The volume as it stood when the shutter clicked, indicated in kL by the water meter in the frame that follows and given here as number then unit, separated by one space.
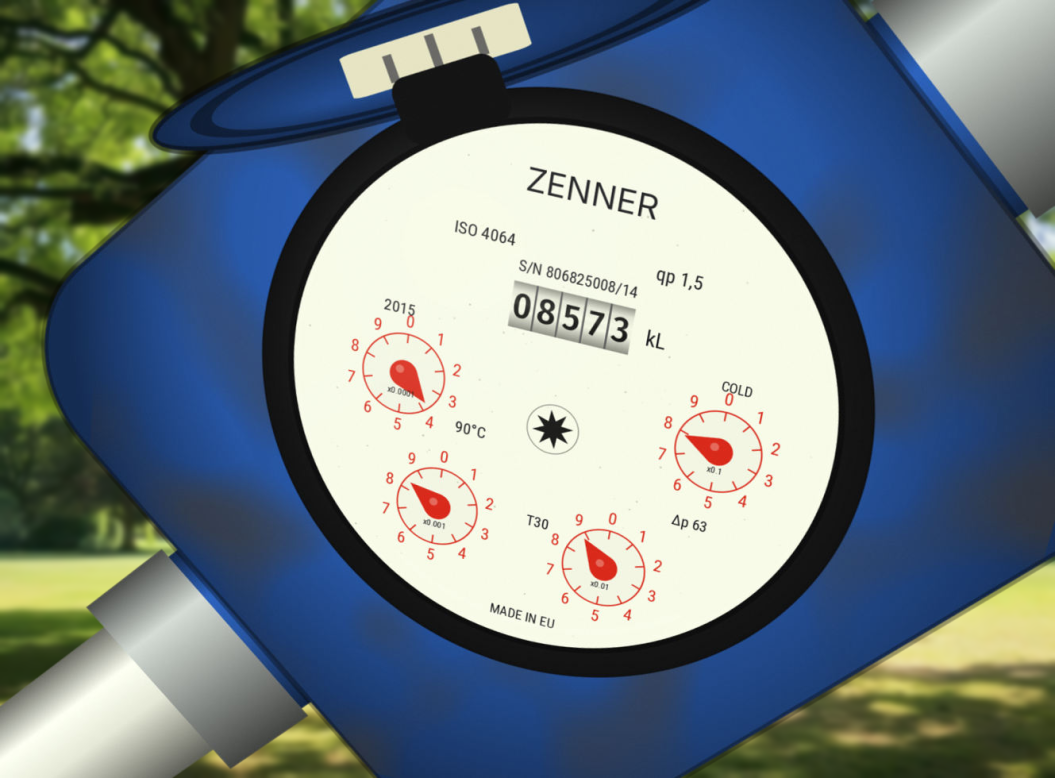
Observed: 8573.7883 kL
